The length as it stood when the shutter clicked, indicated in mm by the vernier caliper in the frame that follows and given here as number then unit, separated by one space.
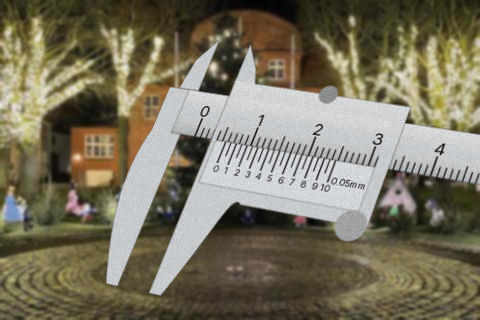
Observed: 5.6 mm
